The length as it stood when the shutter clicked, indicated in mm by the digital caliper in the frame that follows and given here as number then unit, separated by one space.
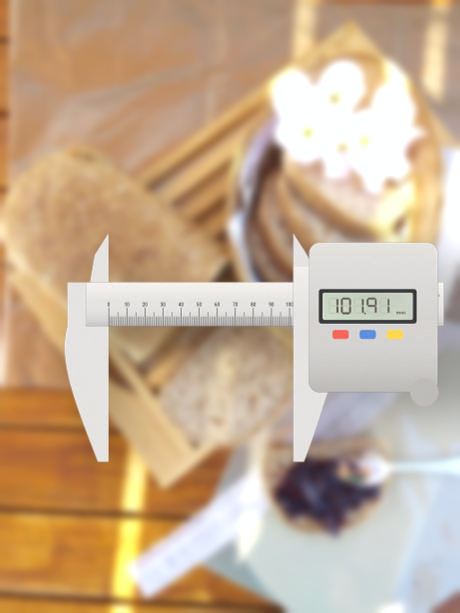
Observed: 101.91 mm
